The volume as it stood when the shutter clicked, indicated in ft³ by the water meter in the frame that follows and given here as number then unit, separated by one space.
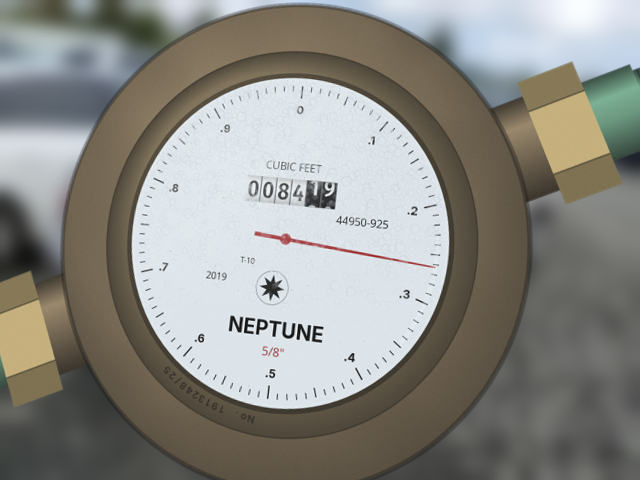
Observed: 8419.26 ft³
